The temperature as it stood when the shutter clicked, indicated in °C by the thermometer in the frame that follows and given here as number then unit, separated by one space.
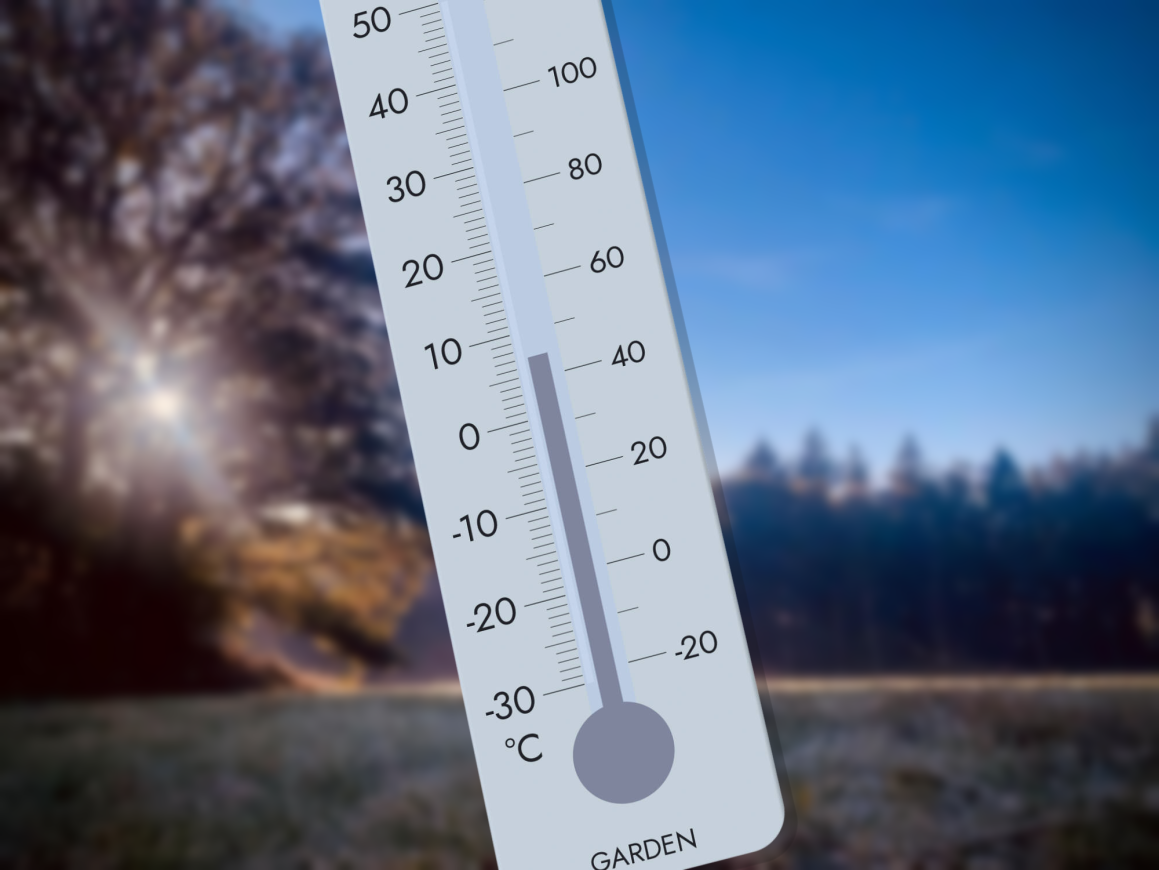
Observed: 7 °C
